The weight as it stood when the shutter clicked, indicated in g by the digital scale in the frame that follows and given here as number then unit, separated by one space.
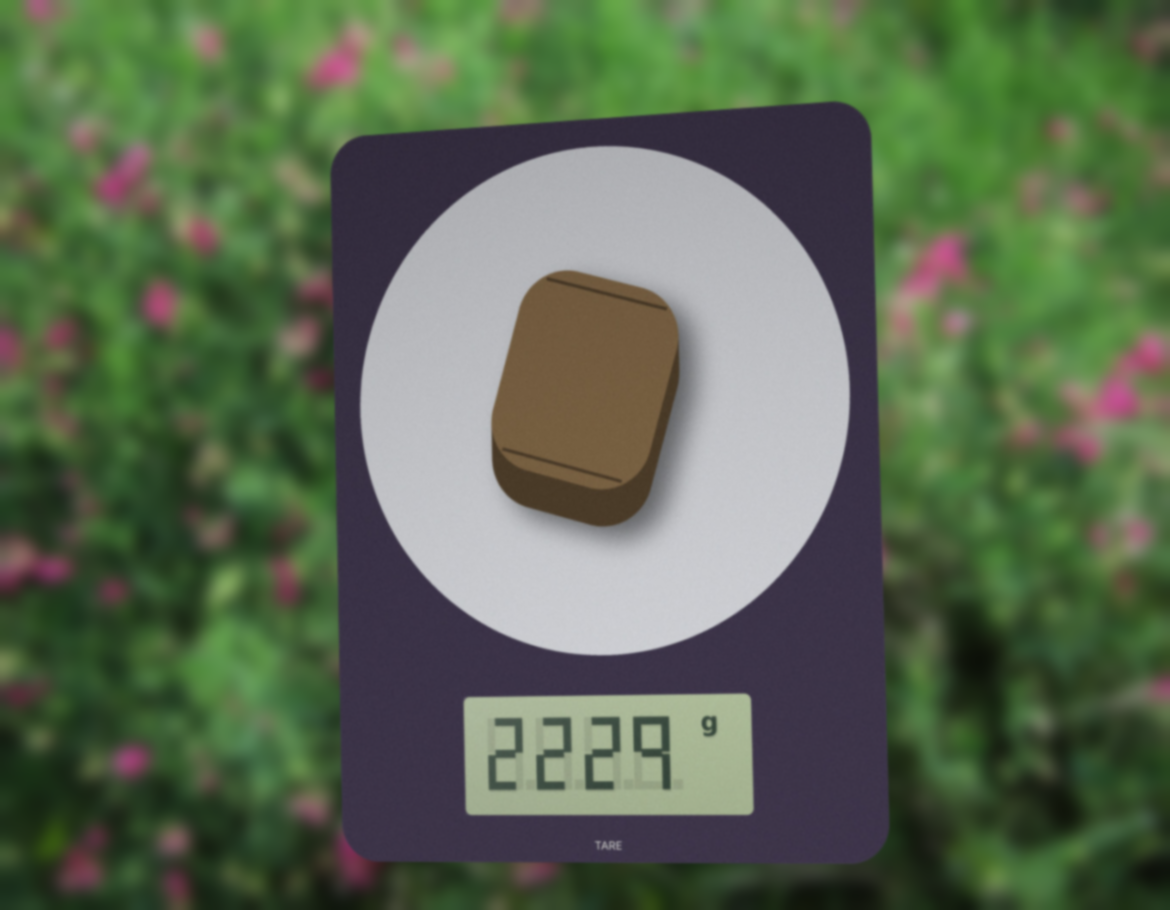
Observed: 2229 g
